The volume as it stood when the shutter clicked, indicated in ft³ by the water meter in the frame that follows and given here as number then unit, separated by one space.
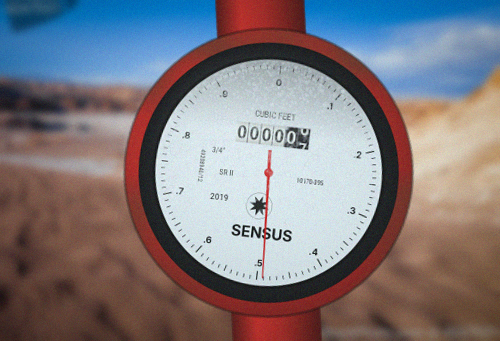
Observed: 6.49 ft³
